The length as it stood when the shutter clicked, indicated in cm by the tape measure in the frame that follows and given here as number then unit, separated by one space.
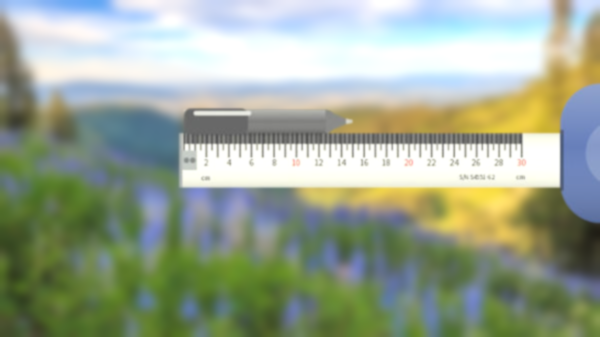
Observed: 15 cm
